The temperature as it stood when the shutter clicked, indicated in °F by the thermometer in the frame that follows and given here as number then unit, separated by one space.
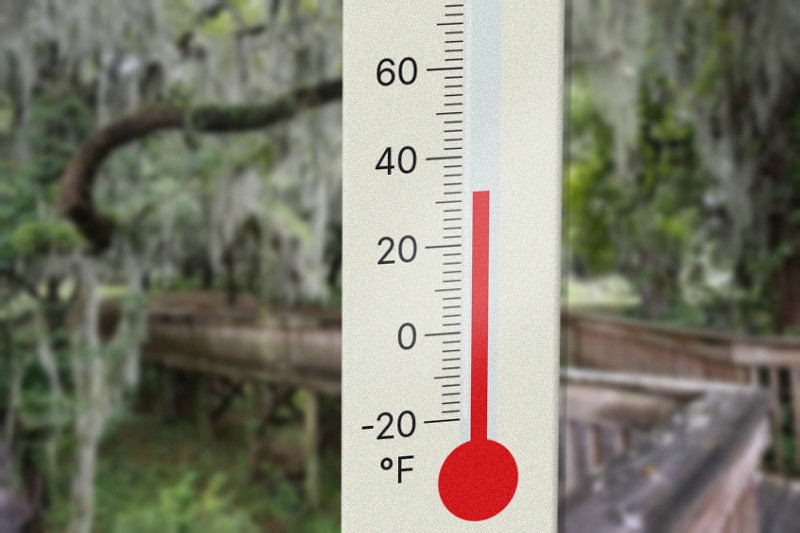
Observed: 32 °F
